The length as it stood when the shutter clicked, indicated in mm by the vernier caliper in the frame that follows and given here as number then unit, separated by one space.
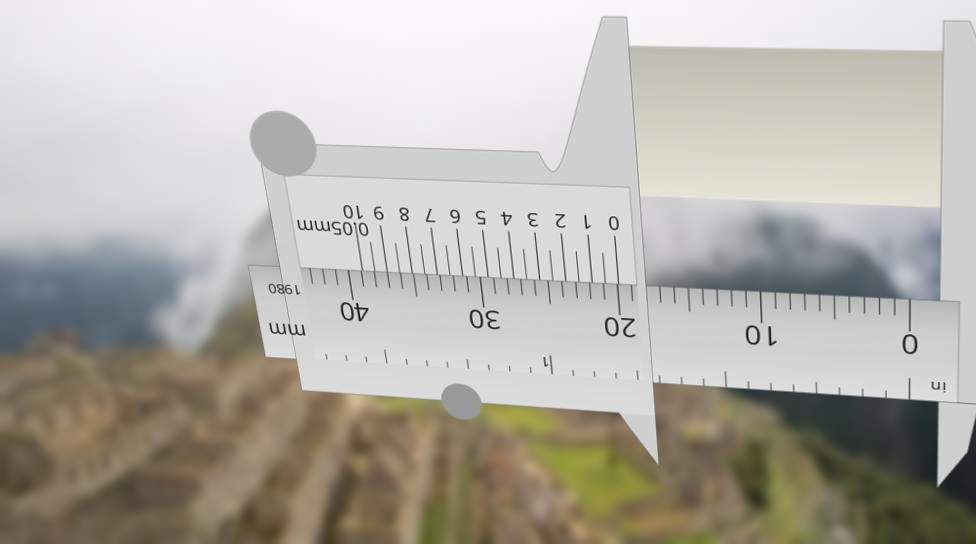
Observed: 19.9 mm
